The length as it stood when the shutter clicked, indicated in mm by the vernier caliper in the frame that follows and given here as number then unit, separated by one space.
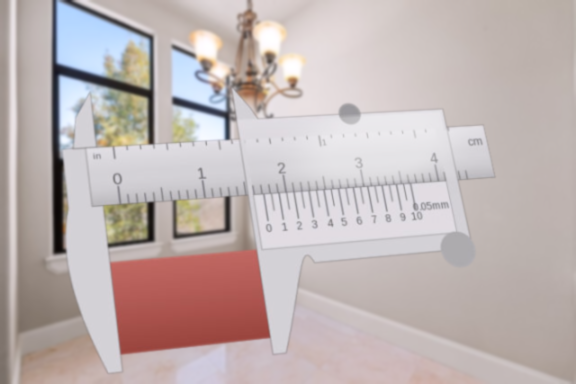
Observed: 17.2 mm
